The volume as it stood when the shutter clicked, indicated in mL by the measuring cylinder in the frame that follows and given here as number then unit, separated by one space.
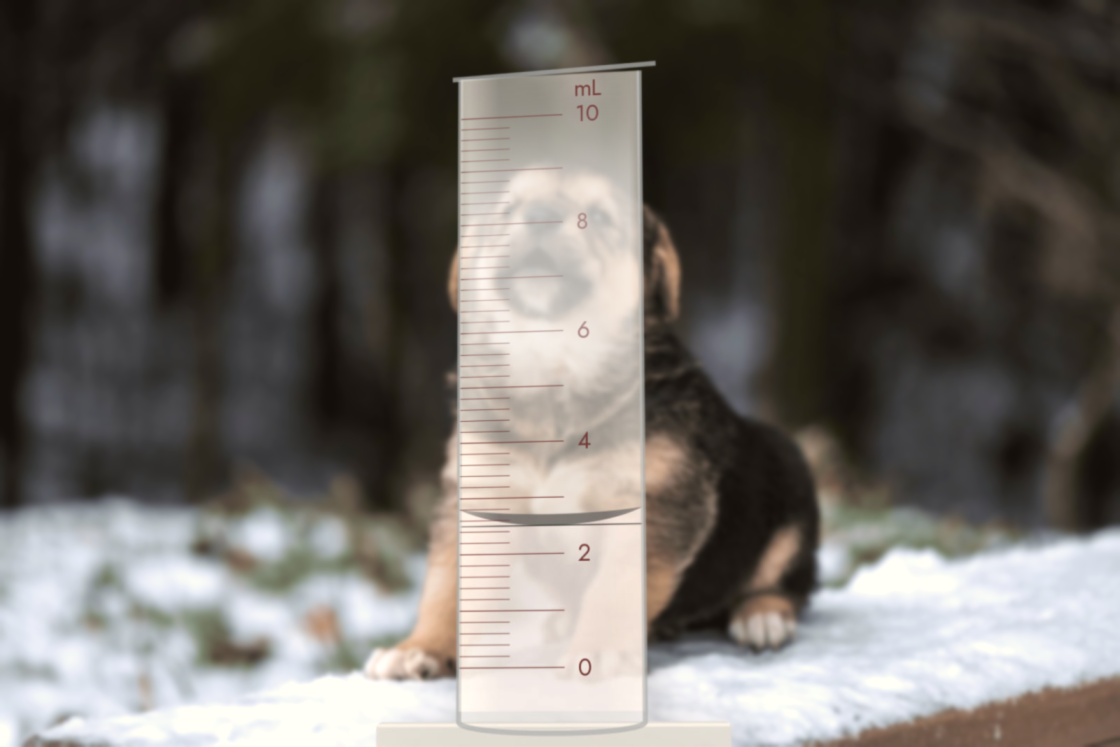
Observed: 2.5 mL
